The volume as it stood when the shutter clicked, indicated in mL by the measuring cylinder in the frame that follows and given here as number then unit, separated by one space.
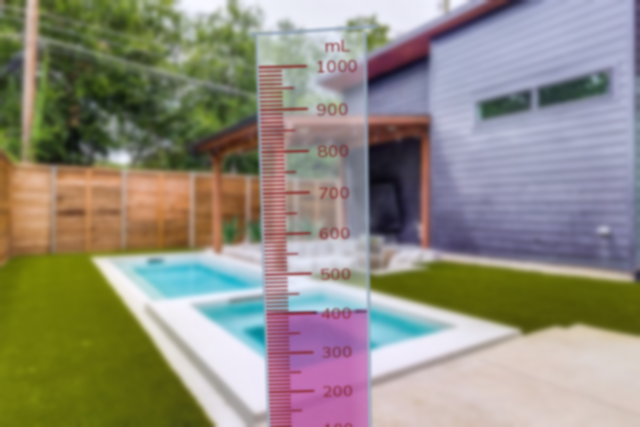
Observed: 400 mL
